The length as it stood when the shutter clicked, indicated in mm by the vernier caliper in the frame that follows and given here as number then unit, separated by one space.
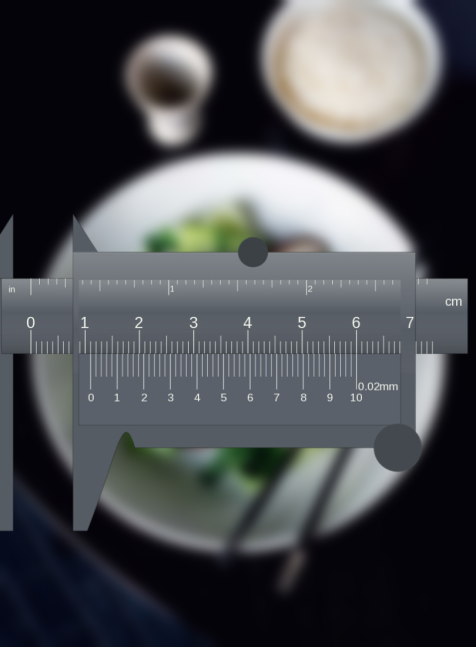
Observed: 11.0 mm
